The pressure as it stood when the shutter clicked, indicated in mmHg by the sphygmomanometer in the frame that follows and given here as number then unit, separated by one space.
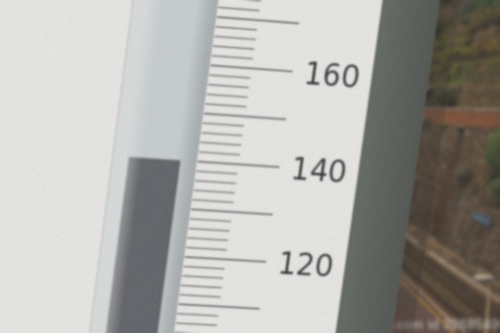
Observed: 140 mmHg
